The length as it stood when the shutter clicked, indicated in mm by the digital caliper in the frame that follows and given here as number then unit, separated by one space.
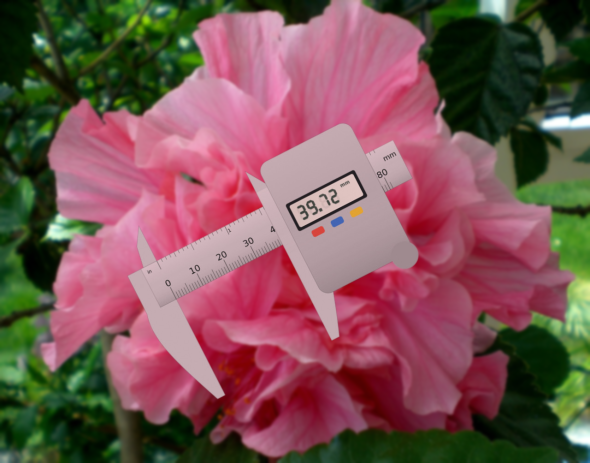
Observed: 39.72 mm
